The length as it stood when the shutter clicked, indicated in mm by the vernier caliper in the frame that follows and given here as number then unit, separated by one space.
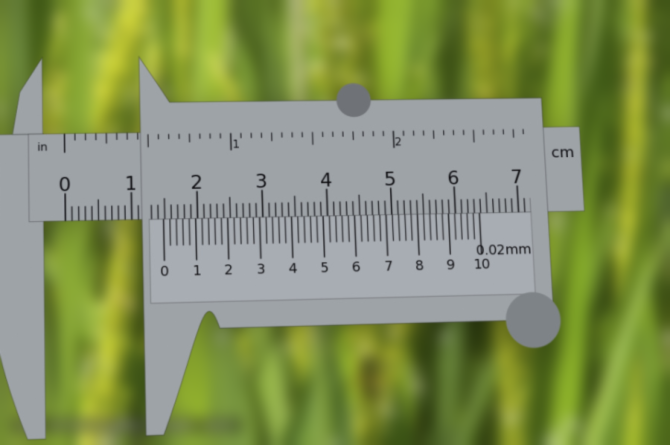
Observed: 14.8 mm
